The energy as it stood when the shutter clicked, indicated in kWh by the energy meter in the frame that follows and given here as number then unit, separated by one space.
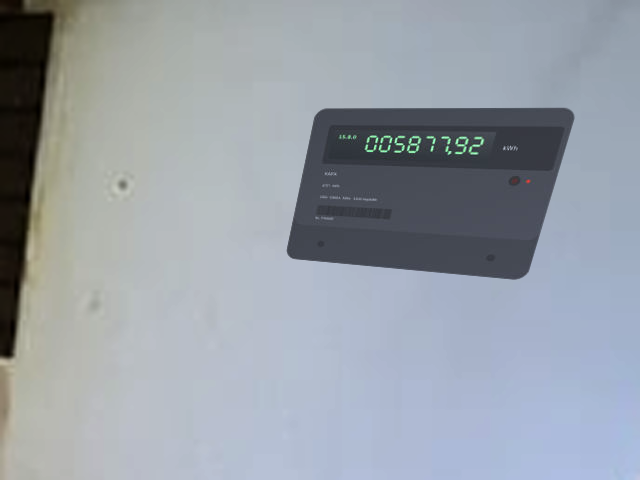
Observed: 5877.92 kWh
